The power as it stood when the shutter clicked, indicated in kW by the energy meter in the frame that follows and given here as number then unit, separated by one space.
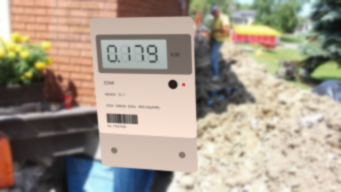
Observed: 0.179 kW
